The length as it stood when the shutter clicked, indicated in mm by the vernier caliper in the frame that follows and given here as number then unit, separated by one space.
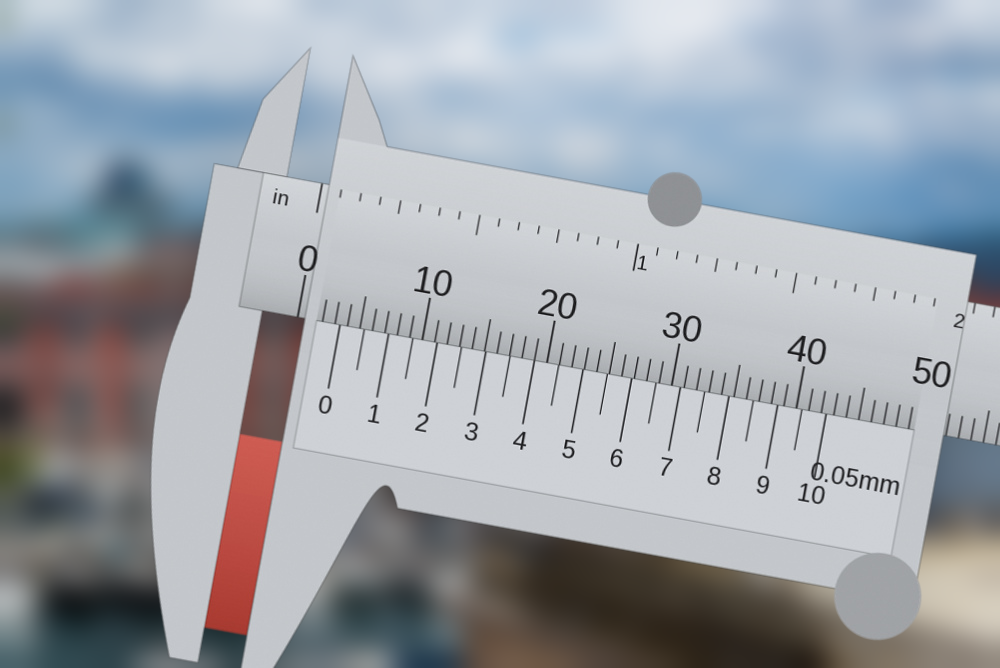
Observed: 3.4 mm
